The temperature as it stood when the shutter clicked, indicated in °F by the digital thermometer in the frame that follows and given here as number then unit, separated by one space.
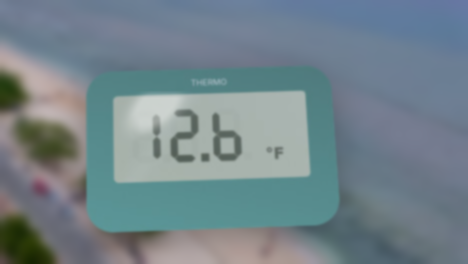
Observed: 12.6 °F
